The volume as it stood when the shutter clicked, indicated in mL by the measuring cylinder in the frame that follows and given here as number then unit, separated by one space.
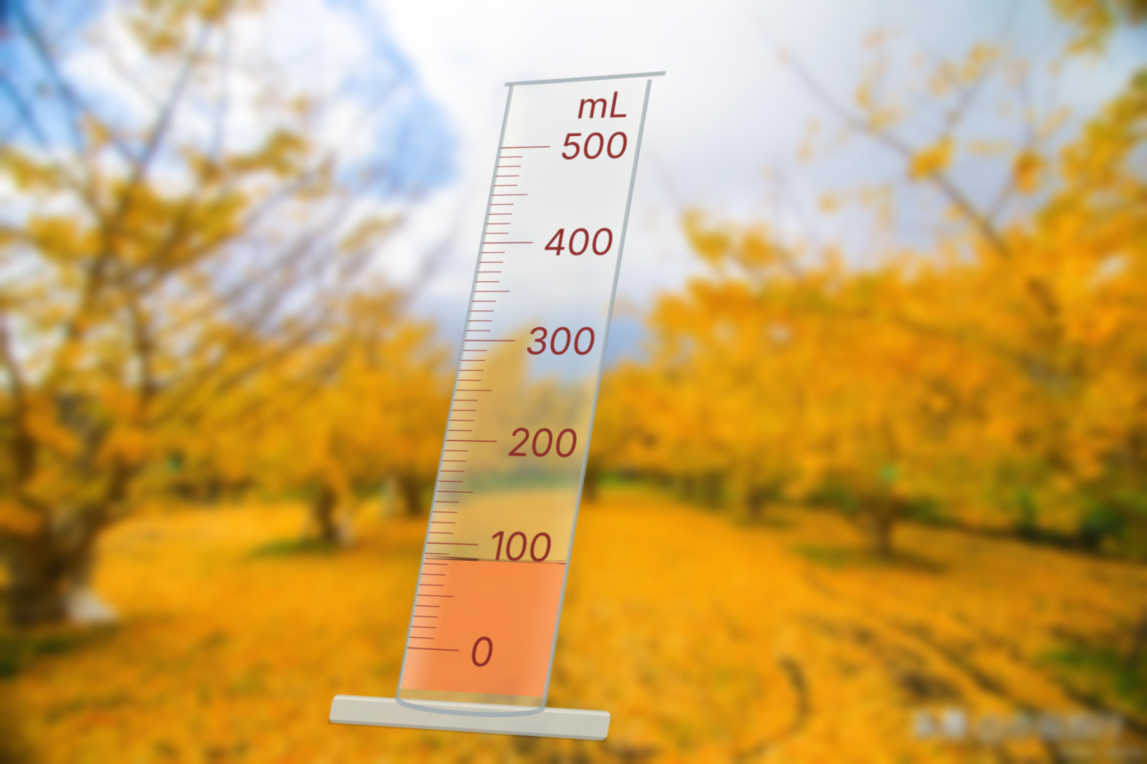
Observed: 85 mL
